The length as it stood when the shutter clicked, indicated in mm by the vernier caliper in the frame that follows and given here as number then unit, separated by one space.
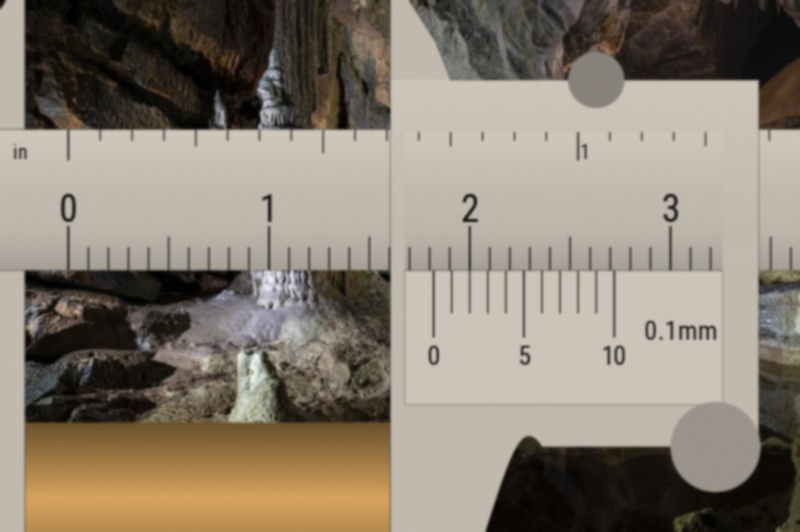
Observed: 18.2 mm
